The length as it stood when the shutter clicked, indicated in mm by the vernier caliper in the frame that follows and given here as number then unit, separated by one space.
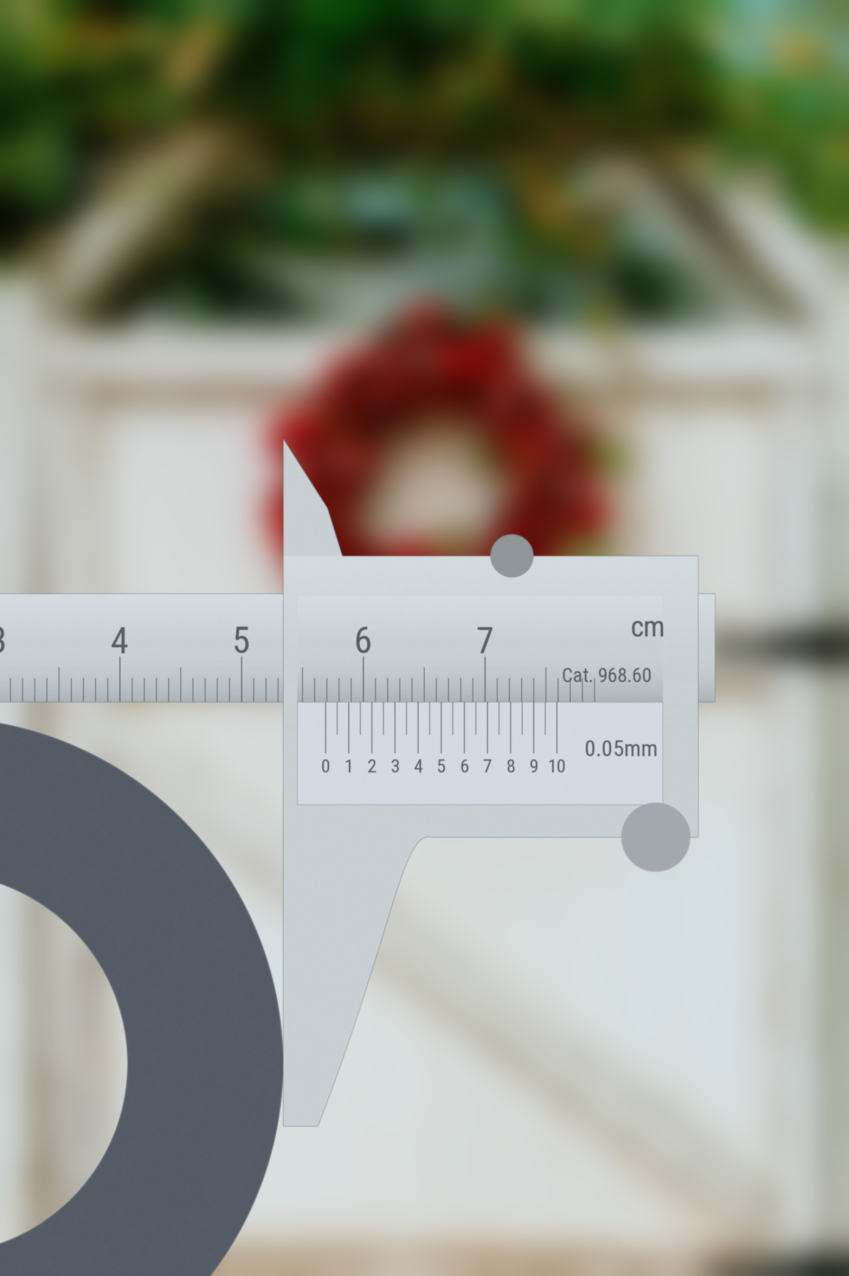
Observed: 56.9 mm
